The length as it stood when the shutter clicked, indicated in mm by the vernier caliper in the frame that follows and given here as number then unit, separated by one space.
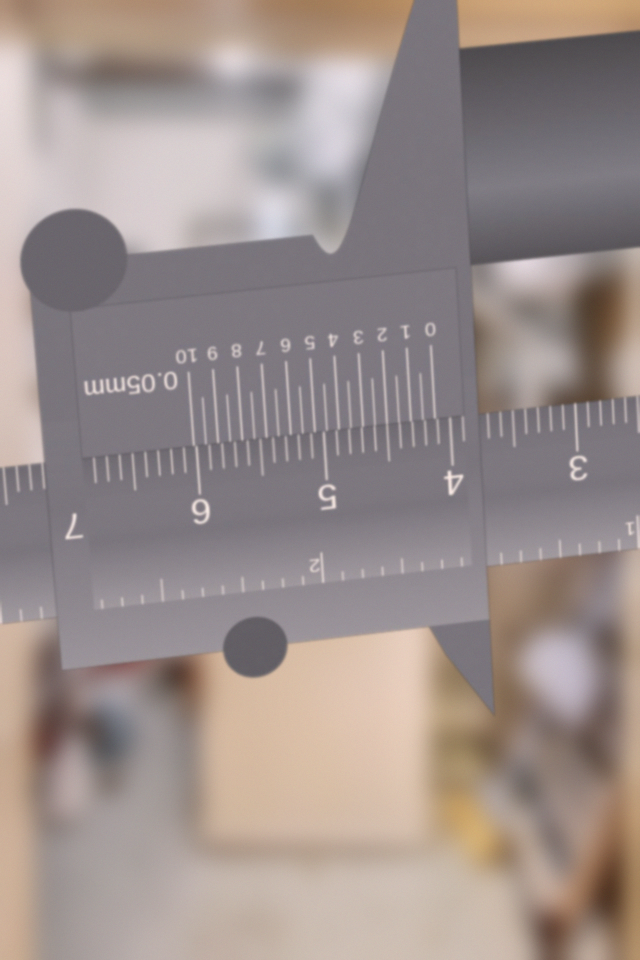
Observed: 41.2 mm
